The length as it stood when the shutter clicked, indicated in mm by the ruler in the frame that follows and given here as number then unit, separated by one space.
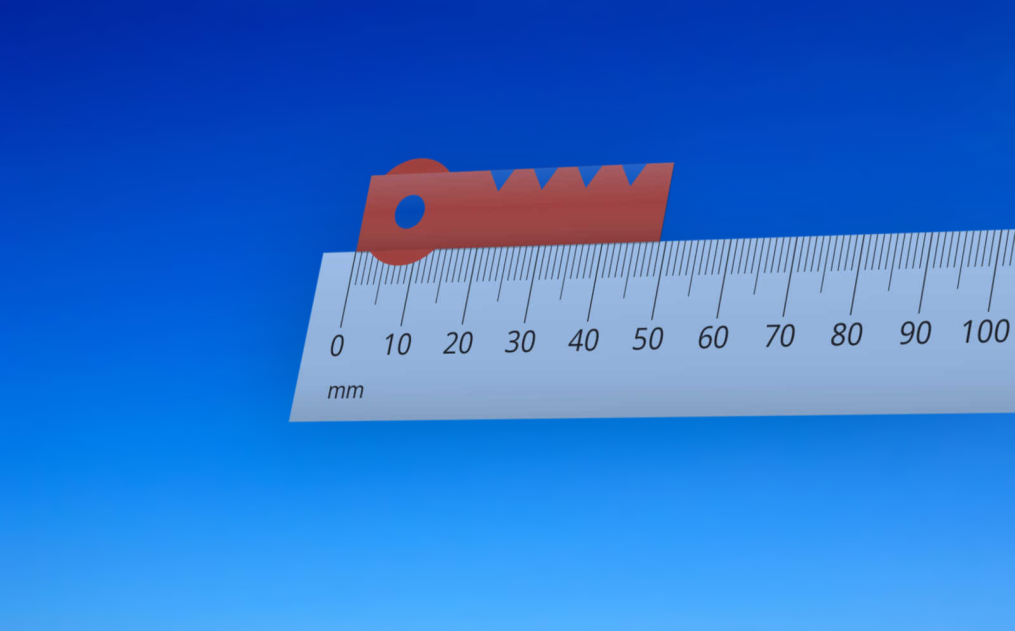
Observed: 49 mm
